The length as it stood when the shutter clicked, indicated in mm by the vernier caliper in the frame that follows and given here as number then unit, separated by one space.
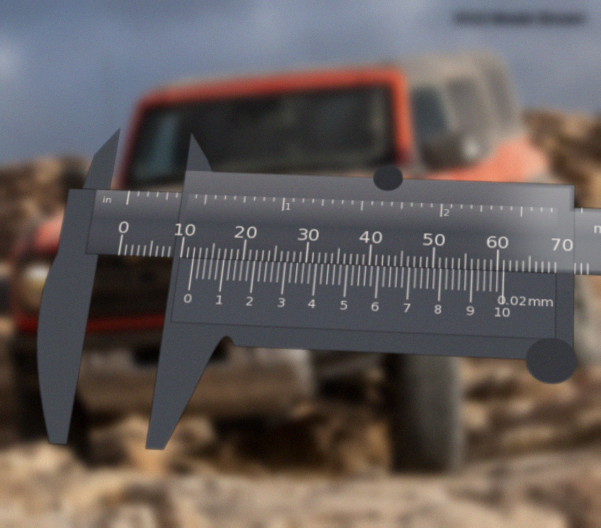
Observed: 12.0 mm
